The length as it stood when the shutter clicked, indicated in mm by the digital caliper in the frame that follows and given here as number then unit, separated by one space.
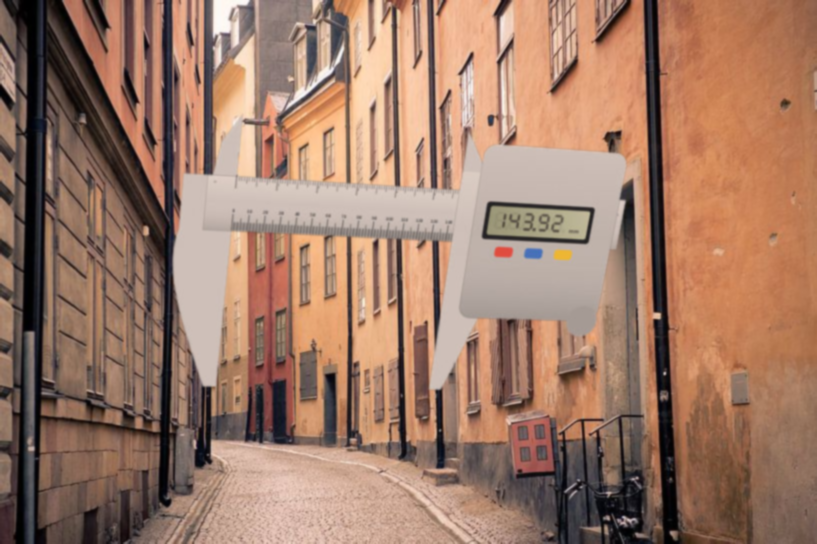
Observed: 143.92 mm
